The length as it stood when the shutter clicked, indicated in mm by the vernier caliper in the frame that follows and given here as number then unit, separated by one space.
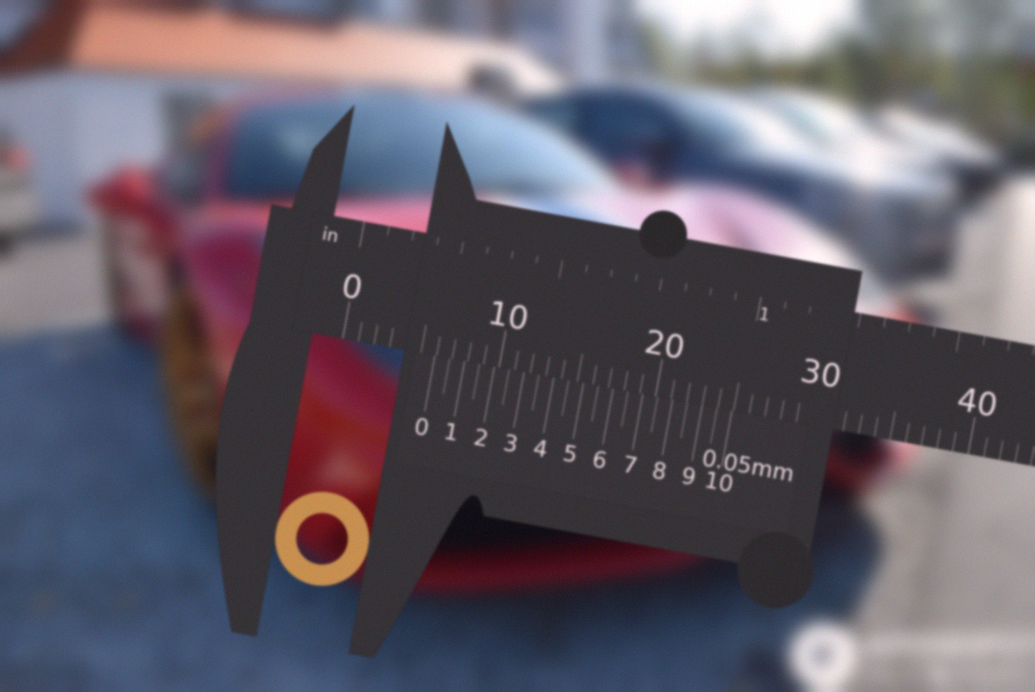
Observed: 5.9 mm
